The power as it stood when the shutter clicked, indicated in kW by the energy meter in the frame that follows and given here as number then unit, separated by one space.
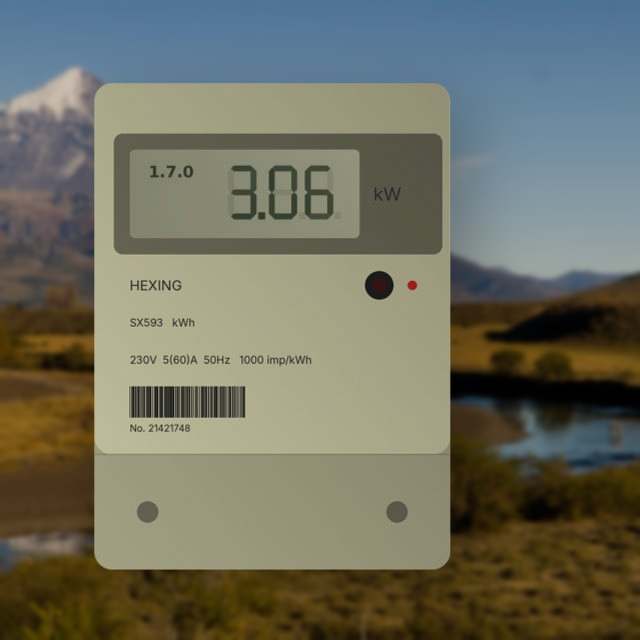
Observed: 3.06 kW
